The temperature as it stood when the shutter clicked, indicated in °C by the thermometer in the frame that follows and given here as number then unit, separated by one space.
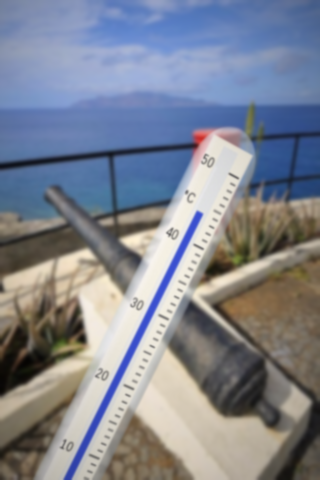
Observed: 44 °C
